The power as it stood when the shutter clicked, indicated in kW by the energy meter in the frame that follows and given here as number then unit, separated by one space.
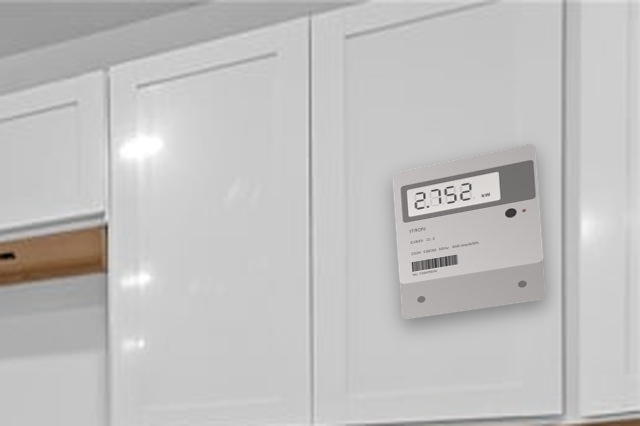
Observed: 2.752 kW
